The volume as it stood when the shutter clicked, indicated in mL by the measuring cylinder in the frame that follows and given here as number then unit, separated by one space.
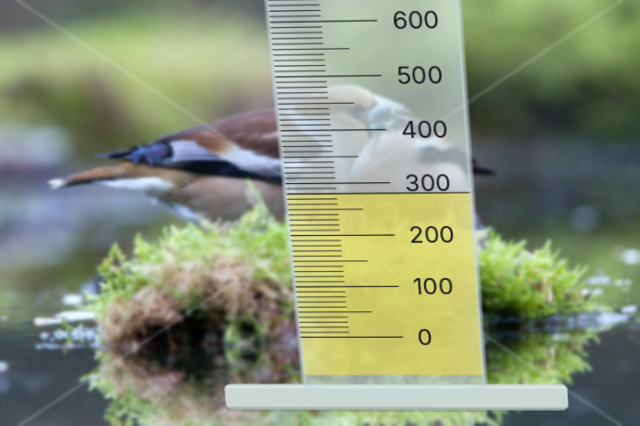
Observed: 280 mL
